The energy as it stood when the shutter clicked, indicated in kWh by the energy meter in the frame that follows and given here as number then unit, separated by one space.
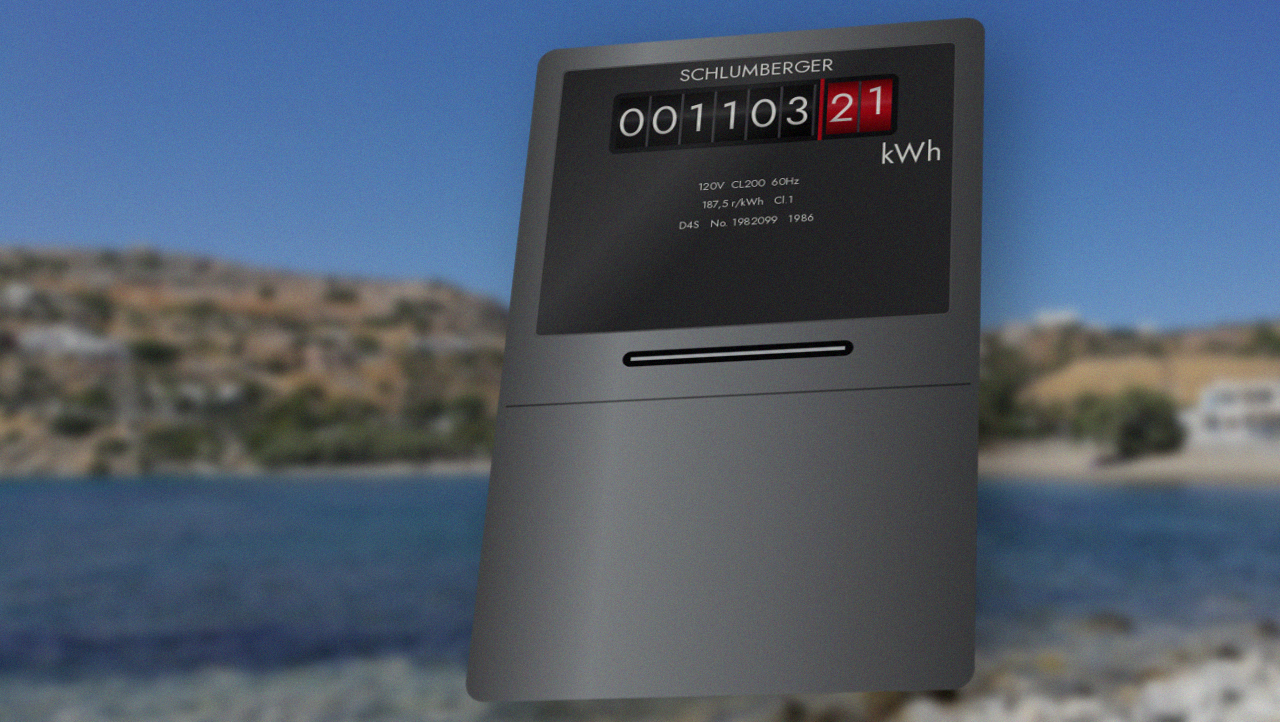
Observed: 1103.21 kWh
